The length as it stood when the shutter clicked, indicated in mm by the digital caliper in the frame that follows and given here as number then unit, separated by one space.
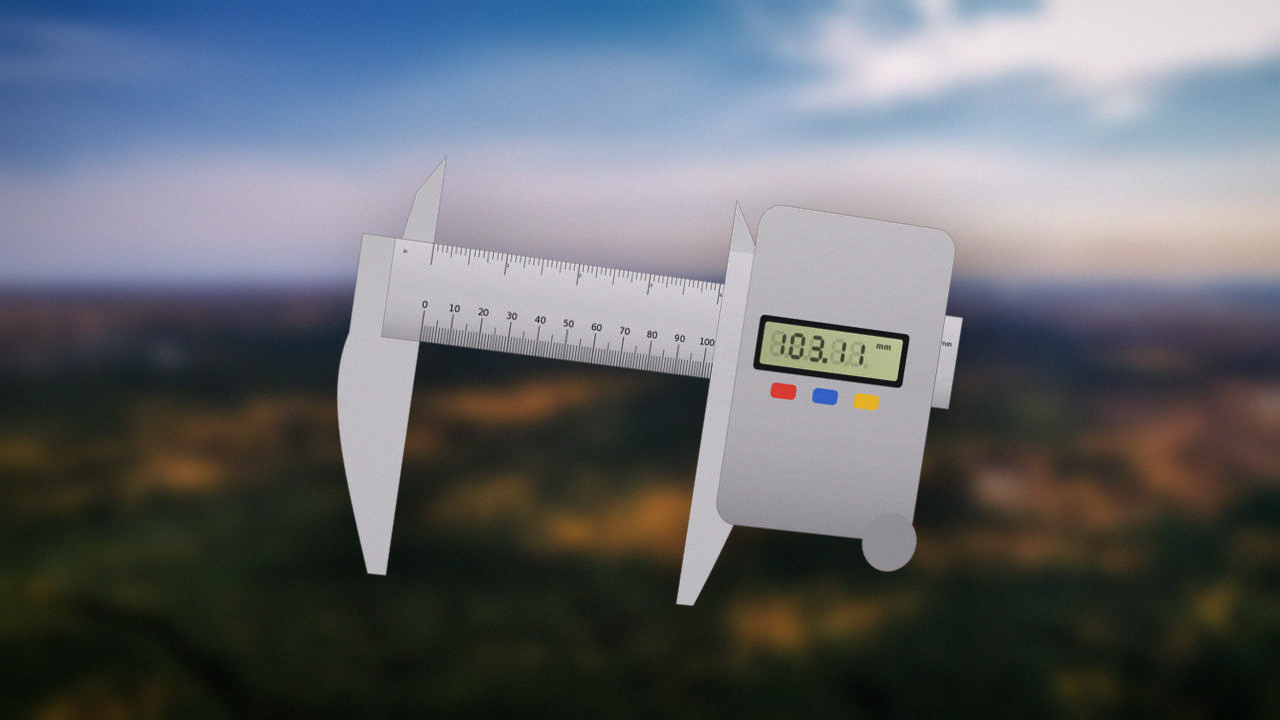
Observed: 103.11 mm
